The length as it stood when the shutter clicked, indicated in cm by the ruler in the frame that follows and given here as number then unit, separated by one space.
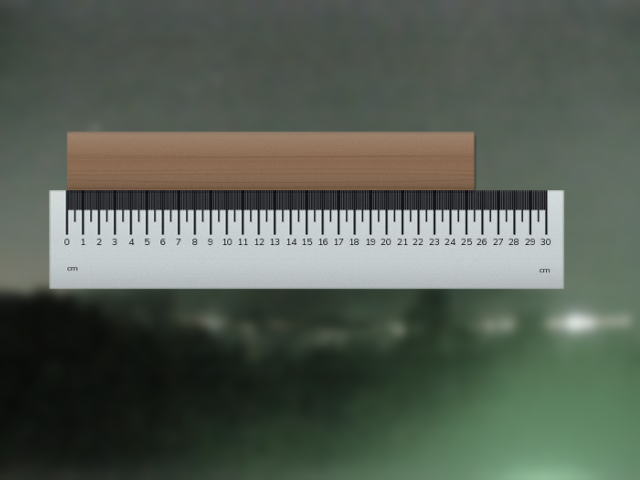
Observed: 25.5 cm
